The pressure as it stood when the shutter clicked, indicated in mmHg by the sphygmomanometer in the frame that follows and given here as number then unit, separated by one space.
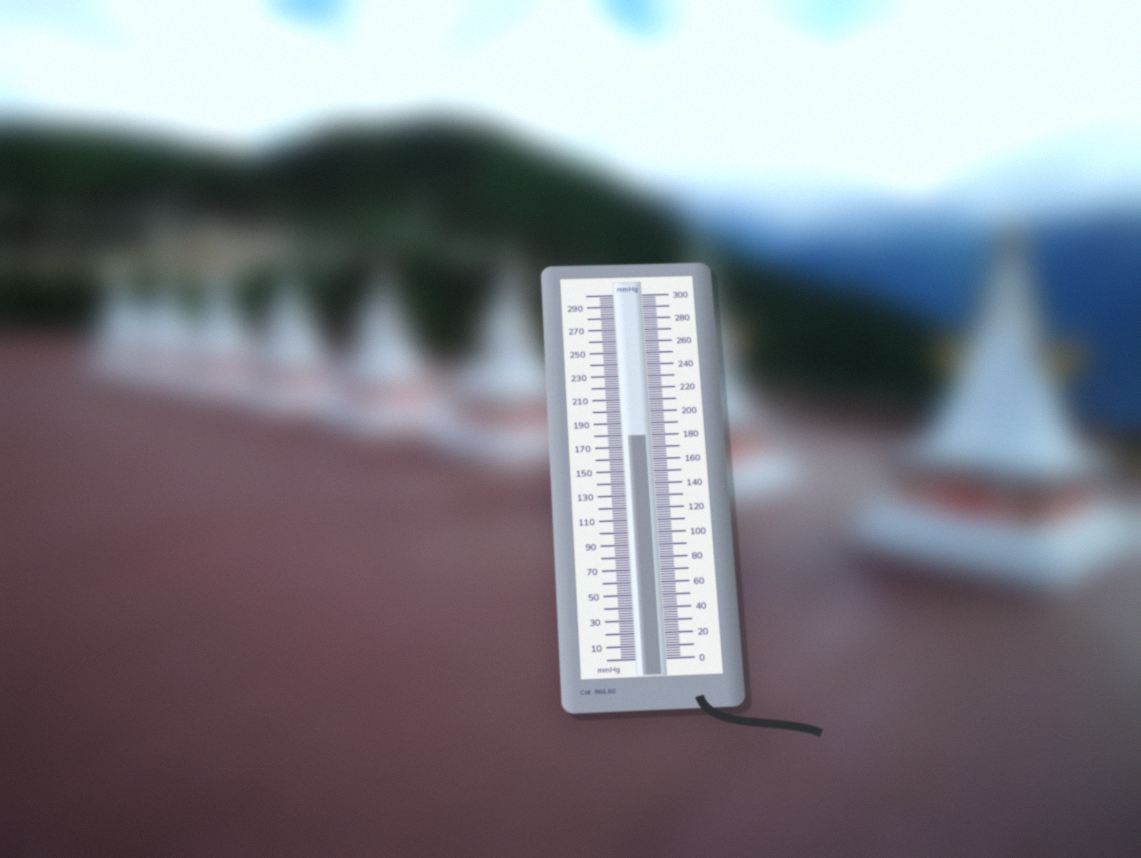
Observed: 180 mmHg
